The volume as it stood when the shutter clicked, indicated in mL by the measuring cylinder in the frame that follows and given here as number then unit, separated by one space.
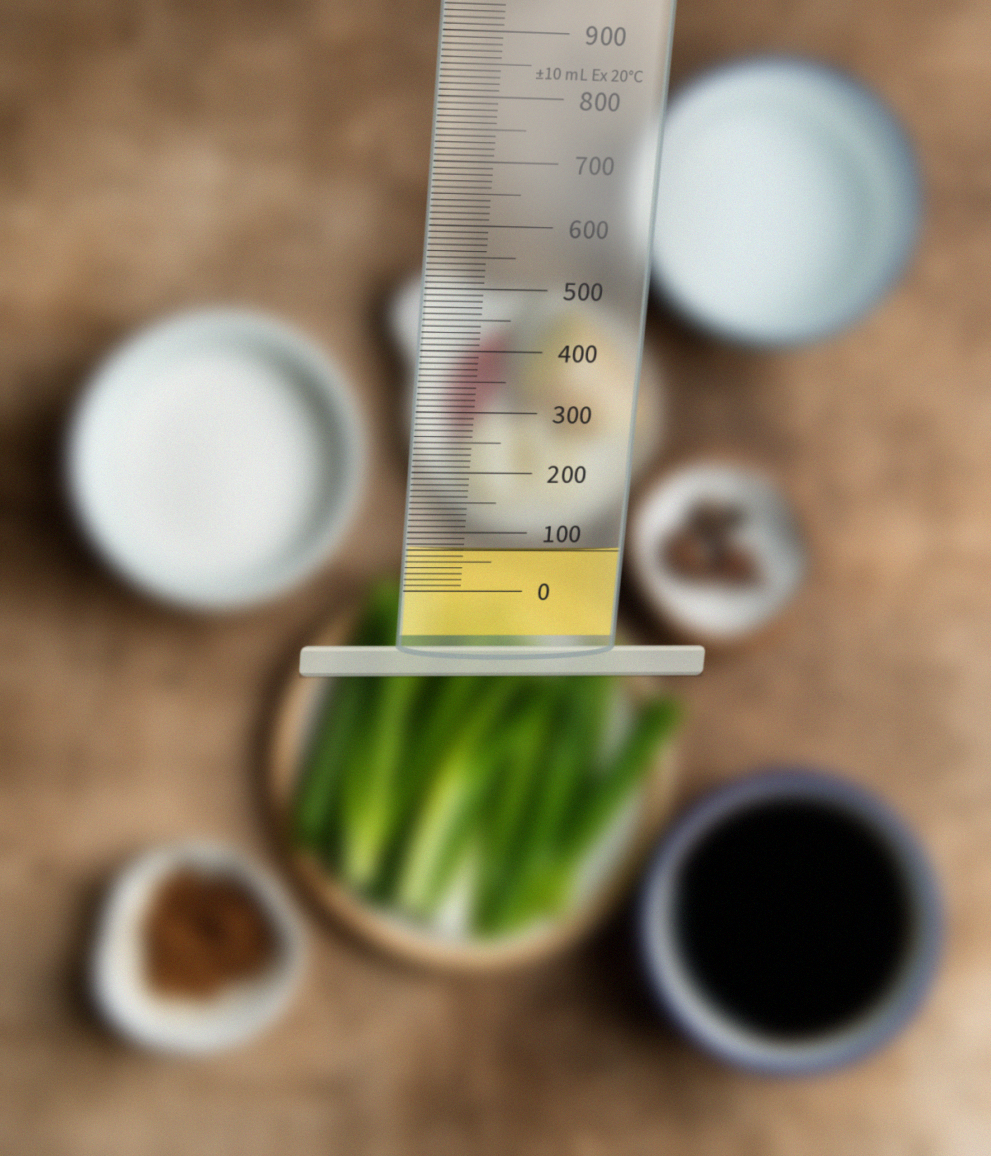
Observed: 70 mL
